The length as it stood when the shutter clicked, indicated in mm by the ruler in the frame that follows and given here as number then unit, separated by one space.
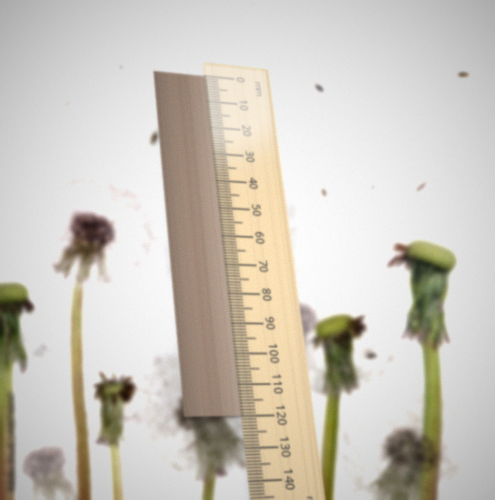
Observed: 120 mm
